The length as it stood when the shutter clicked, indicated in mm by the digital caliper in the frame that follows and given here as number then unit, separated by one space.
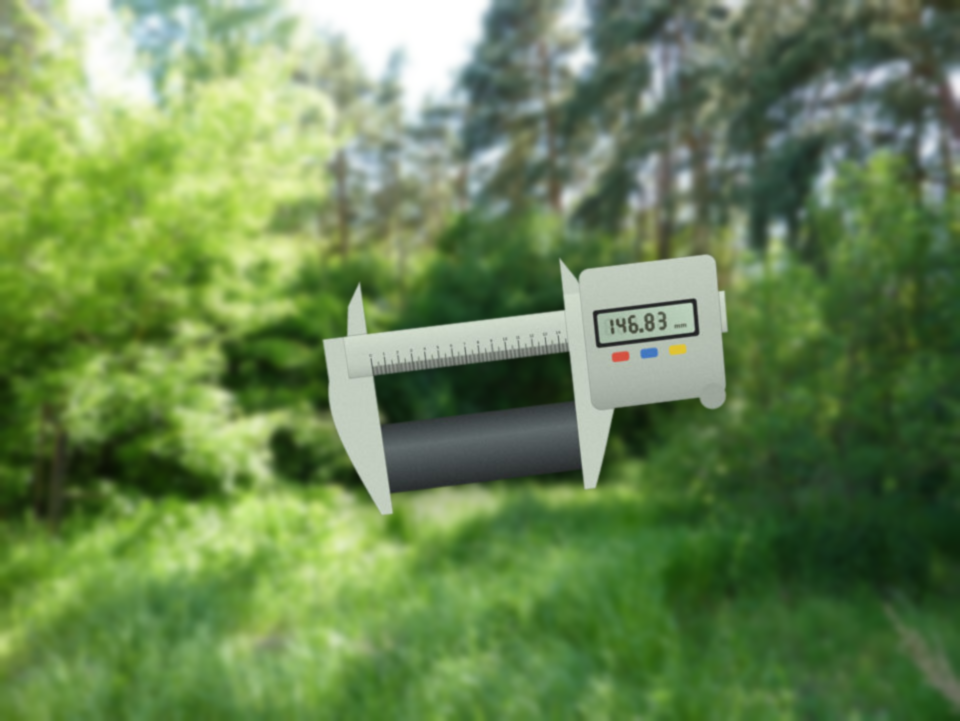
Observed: 146.83 mm
